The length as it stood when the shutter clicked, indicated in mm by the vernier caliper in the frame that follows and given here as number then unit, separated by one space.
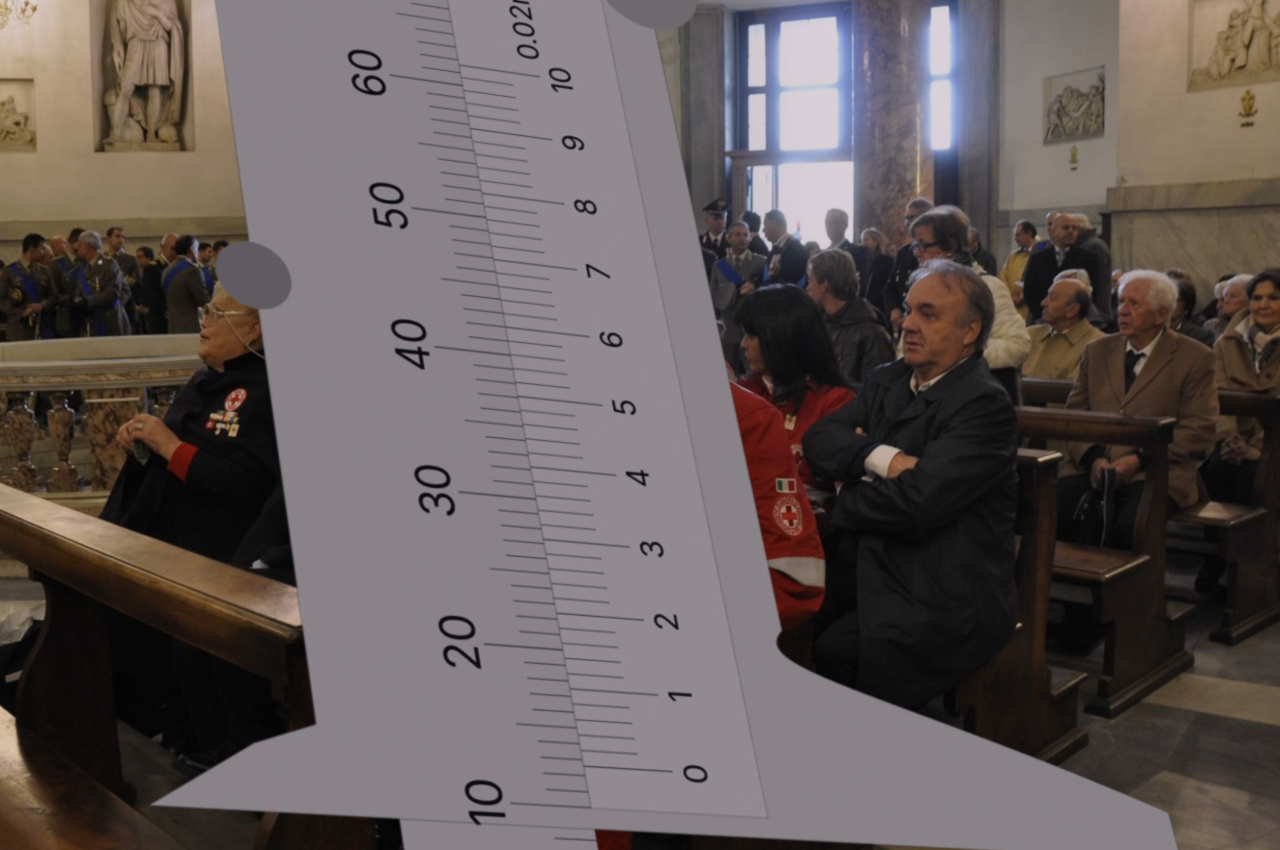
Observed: 12.6 mm
